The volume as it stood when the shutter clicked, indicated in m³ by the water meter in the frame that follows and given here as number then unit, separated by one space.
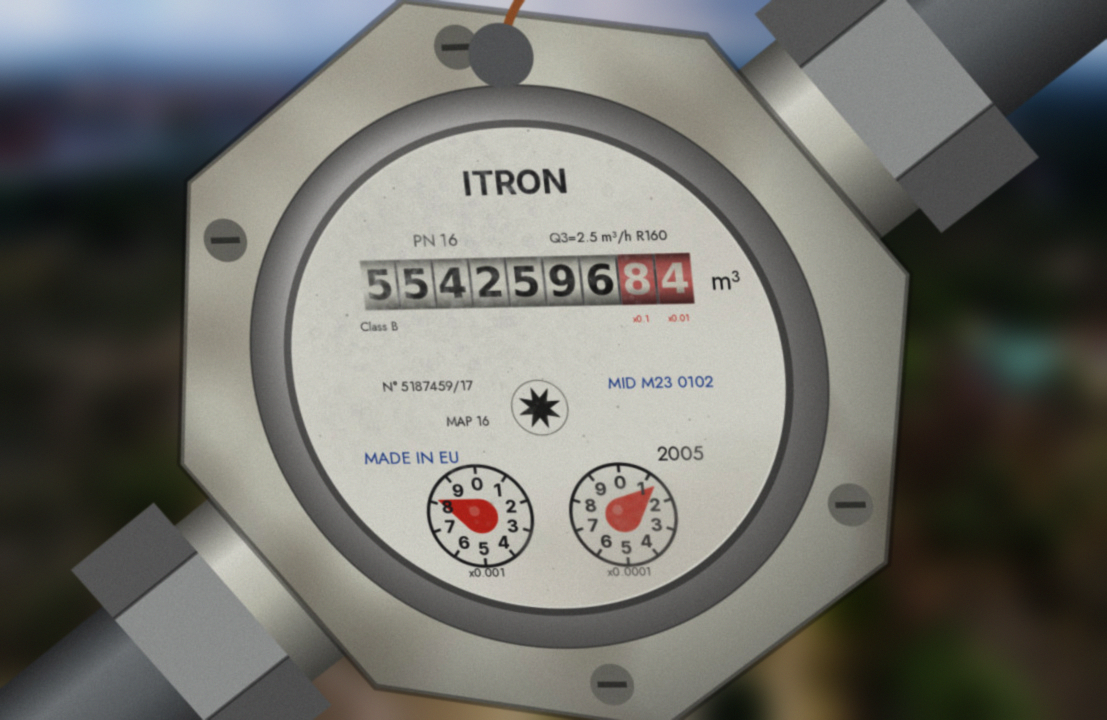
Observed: 5542596.8481 m³
